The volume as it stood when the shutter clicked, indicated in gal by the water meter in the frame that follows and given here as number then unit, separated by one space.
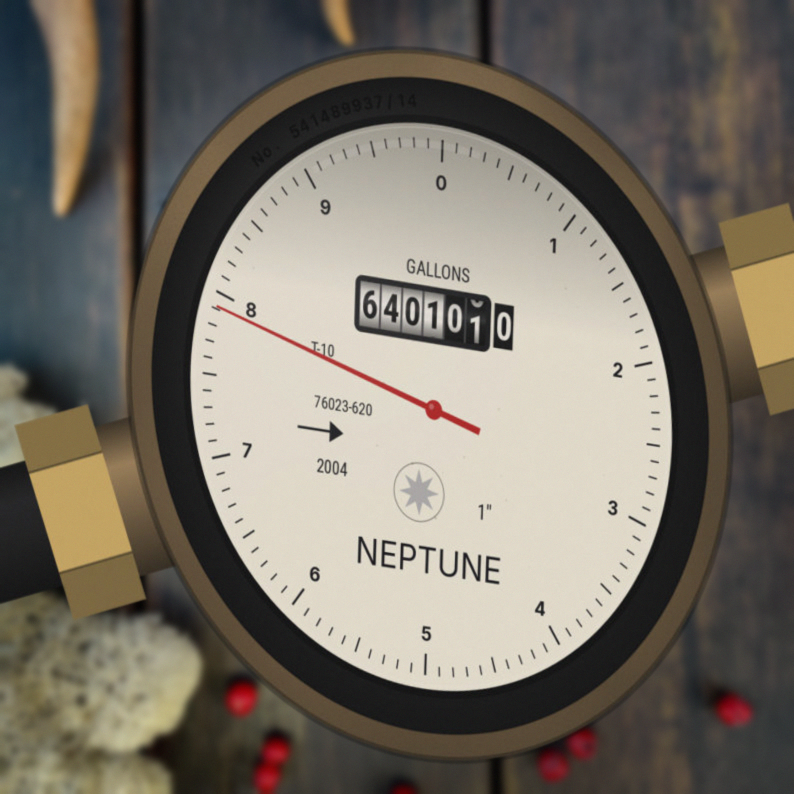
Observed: 6401007.9 gal
